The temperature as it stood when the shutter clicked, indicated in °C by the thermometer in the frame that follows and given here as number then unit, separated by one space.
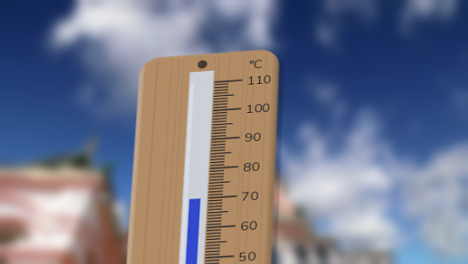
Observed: 70 °C
